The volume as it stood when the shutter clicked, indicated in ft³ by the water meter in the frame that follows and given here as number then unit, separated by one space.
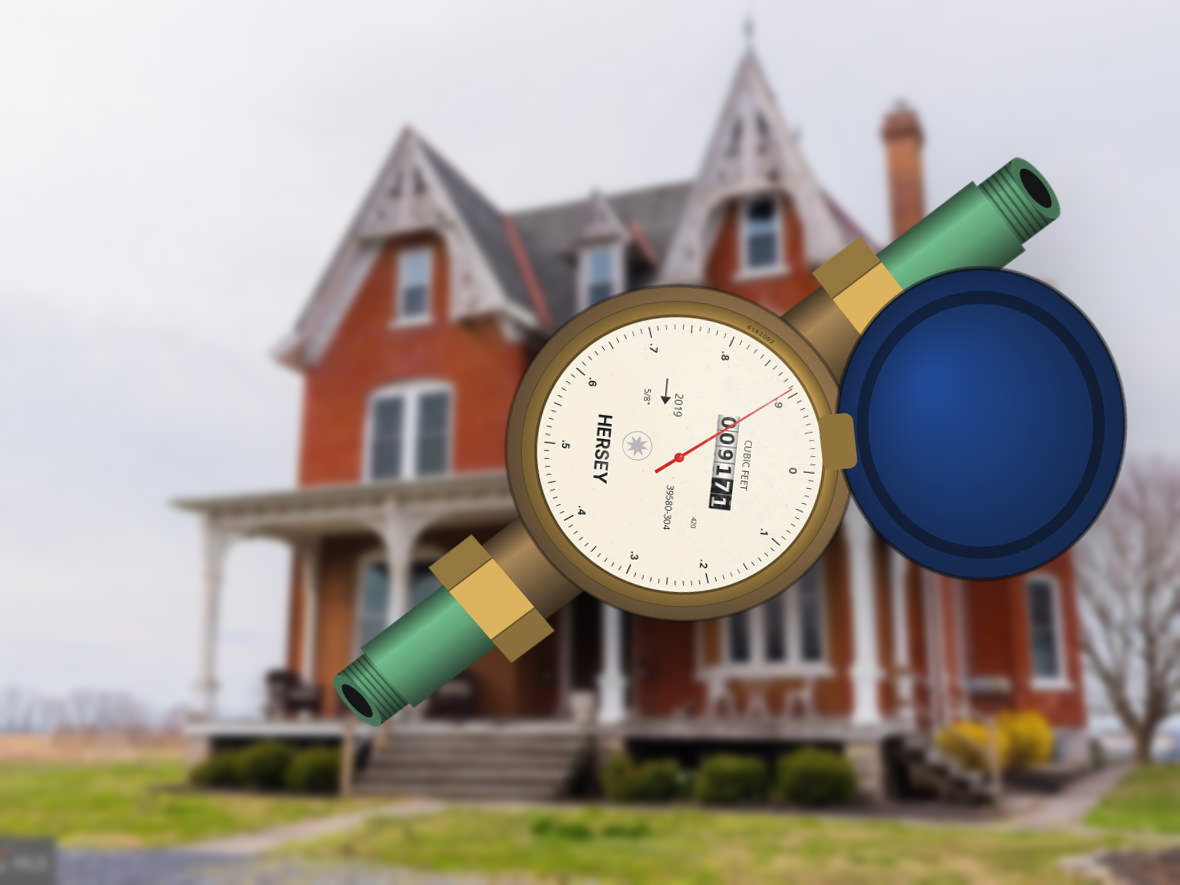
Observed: 9170.89 ft³
